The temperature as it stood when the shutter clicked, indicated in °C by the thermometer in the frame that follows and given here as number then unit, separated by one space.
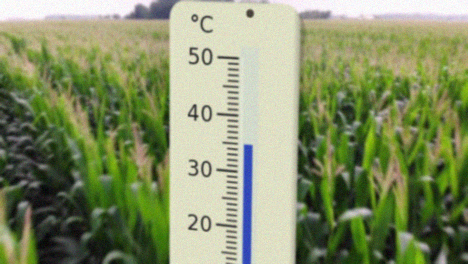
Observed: 35 °C
